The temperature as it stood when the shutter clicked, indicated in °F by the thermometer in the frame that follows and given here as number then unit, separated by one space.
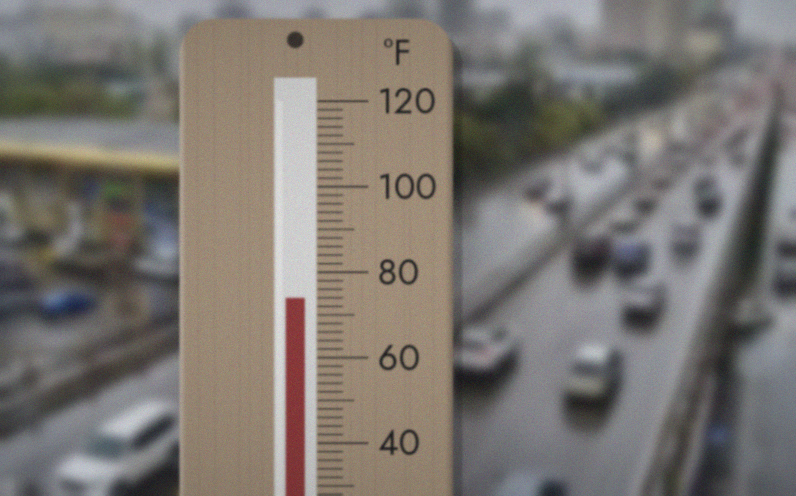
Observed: 74 °F
